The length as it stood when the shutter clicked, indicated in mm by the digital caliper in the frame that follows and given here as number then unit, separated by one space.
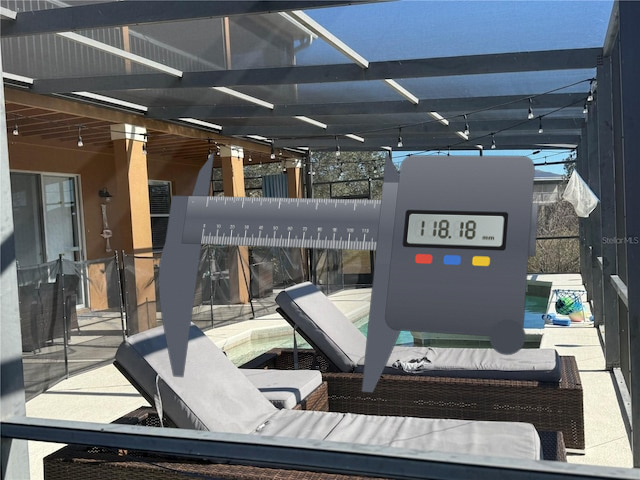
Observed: 118.18 mm
